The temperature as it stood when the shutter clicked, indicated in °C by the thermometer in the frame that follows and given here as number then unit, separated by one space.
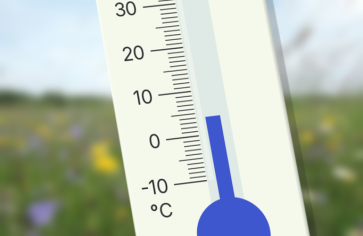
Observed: 4 °C
